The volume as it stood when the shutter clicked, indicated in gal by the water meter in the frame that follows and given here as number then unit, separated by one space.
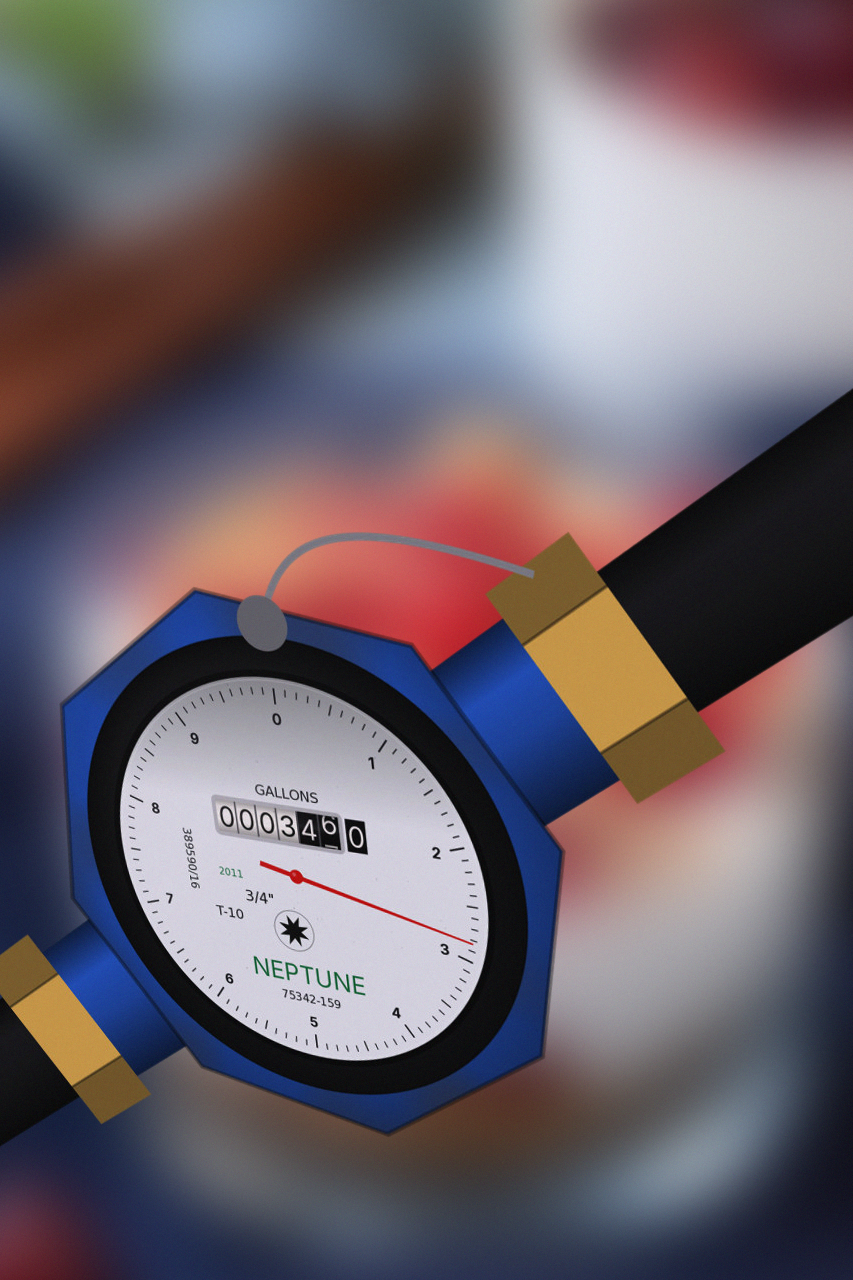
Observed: 3462.8 gal
